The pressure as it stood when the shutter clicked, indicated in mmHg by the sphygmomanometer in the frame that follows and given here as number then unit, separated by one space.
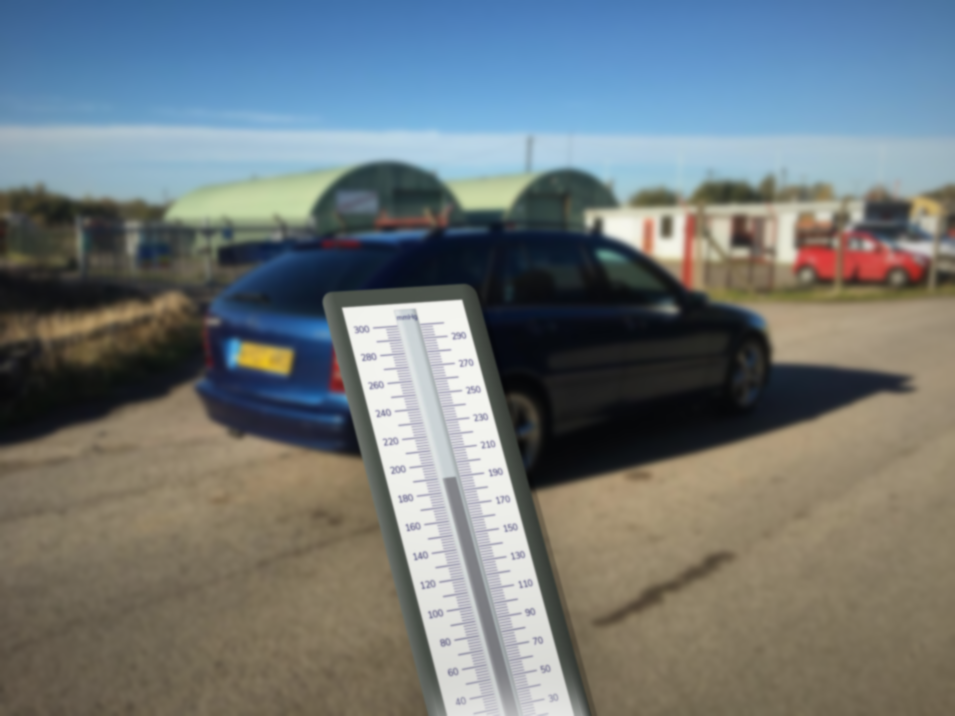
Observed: 190 mmHg
